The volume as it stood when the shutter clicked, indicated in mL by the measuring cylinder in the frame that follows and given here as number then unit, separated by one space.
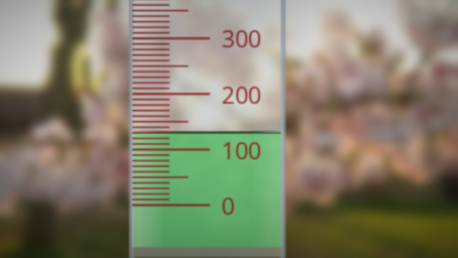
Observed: 130 mL
